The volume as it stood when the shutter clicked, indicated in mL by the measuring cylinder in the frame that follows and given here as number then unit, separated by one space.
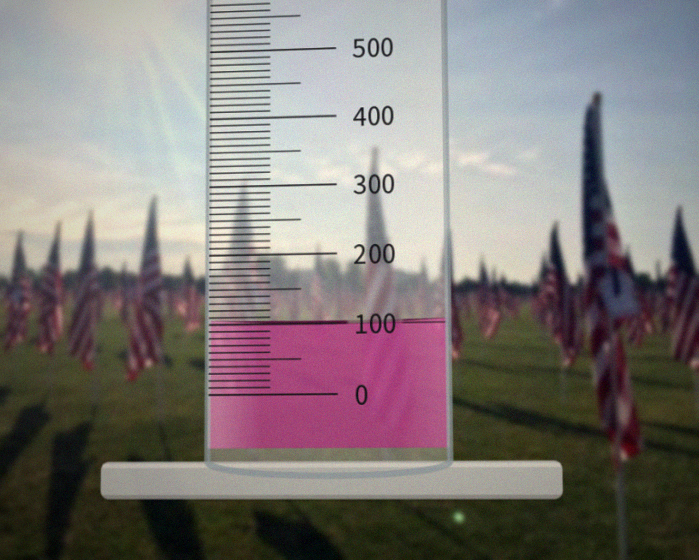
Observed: 100 mL
